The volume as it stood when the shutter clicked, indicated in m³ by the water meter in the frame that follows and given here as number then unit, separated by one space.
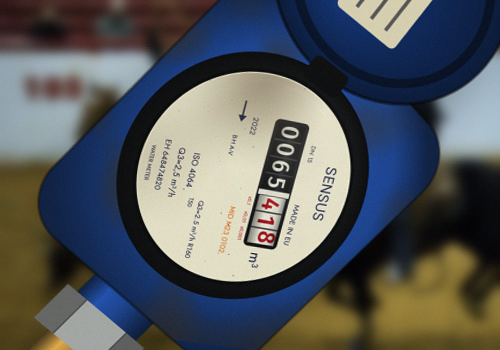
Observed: 65.418 m³
